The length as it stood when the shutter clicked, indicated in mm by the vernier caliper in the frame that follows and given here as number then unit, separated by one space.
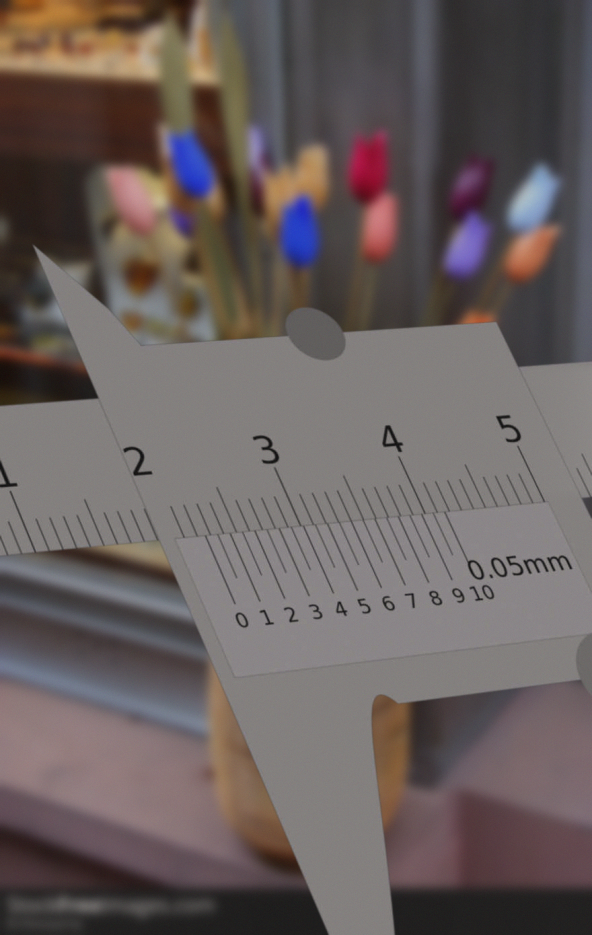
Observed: 22.6 mm
